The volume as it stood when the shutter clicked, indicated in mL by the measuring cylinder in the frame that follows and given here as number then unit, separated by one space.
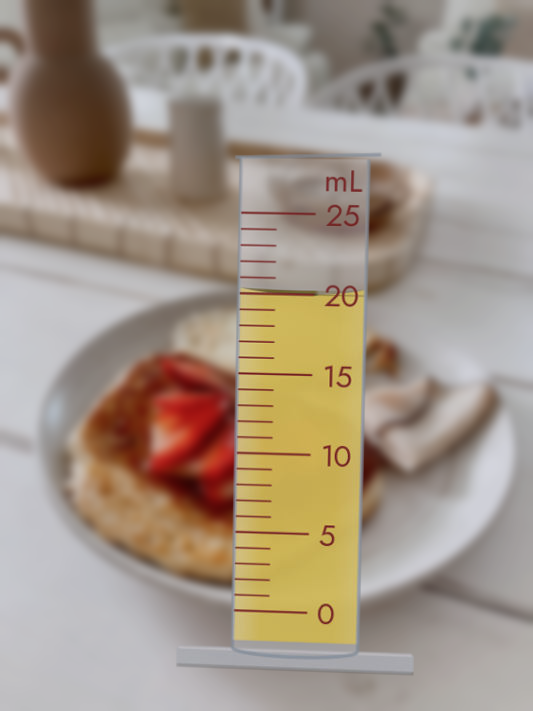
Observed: 20 mL
